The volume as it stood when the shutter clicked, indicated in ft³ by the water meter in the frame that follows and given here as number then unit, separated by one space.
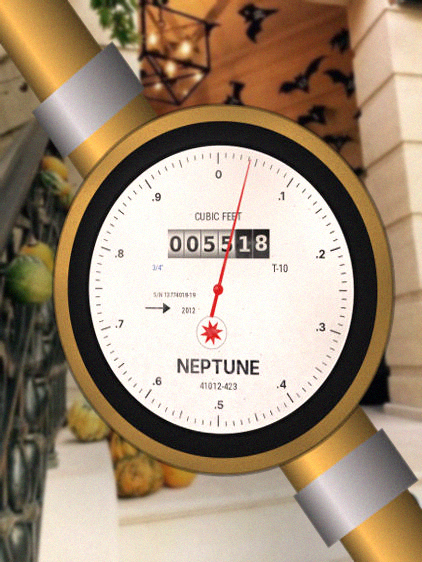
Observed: 5518.04 ft³
